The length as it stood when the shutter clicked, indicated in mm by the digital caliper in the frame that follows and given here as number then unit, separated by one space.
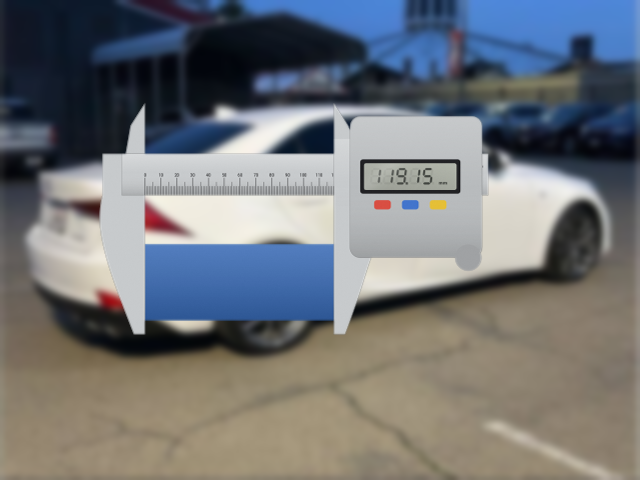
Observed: 119.15 mm
